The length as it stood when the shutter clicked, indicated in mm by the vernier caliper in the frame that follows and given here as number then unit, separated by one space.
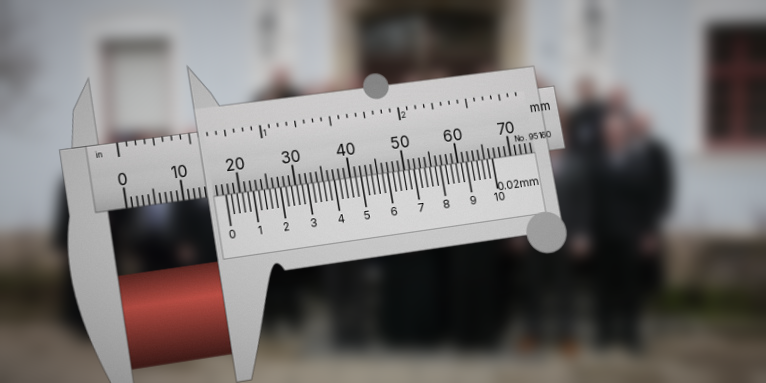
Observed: 17.5 mm
